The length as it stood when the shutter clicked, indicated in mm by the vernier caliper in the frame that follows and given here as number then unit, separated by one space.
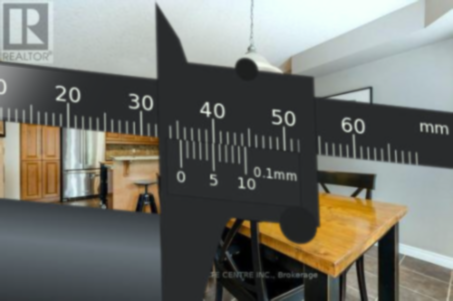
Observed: 35.4 mm
